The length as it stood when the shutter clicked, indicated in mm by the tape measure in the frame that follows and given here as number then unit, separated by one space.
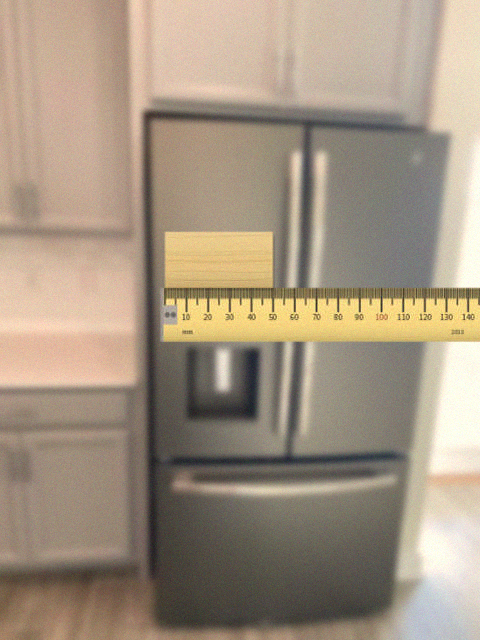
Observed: 50 mm
